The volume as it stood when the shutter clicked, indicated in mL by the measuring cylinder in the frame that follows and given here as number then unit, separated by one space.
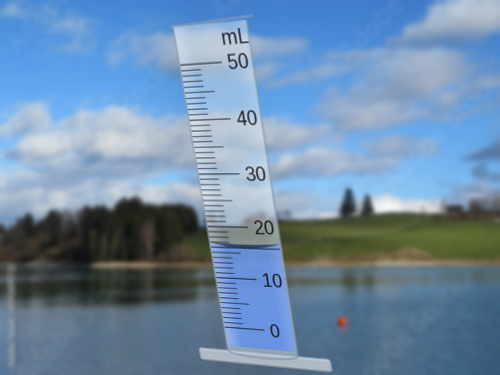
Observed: 16 mL
